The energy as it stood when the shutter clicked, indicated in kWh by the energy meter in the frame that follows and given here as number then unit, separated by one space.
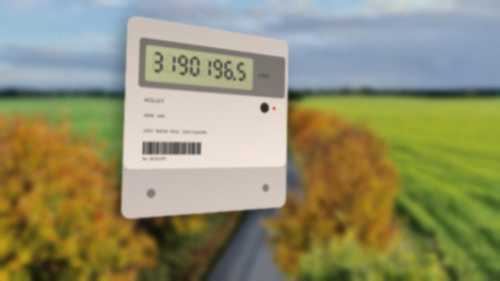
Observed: 3190196.5 kWh
